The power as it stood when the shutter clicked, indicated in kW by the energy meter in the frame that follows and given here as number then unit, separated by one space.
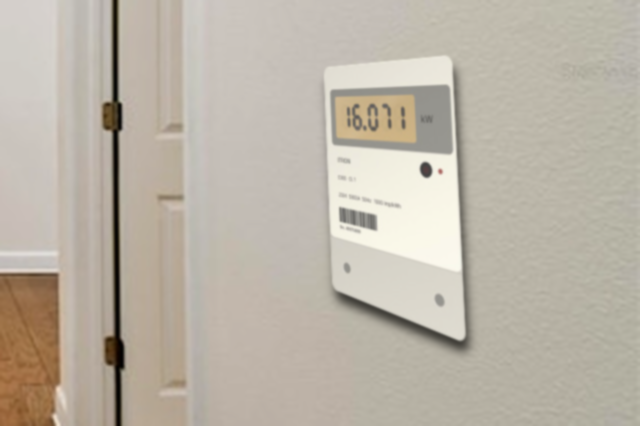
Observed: 16.071 kW
